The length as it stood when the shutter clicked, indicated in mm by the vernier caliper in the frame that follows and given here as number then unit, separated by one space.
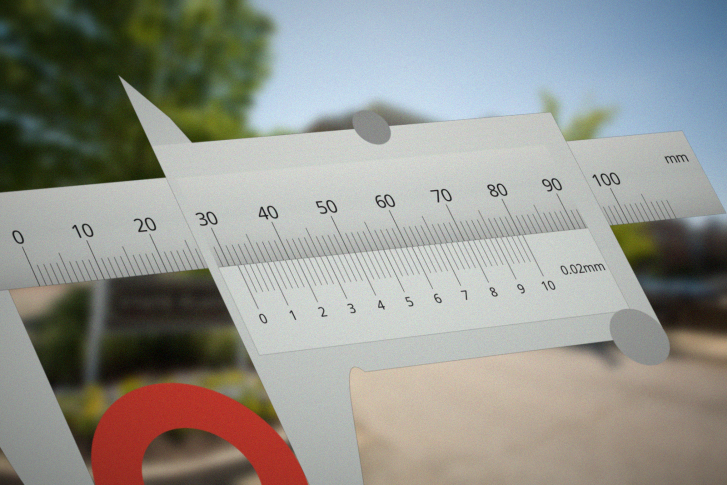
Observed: 31.4 mm
